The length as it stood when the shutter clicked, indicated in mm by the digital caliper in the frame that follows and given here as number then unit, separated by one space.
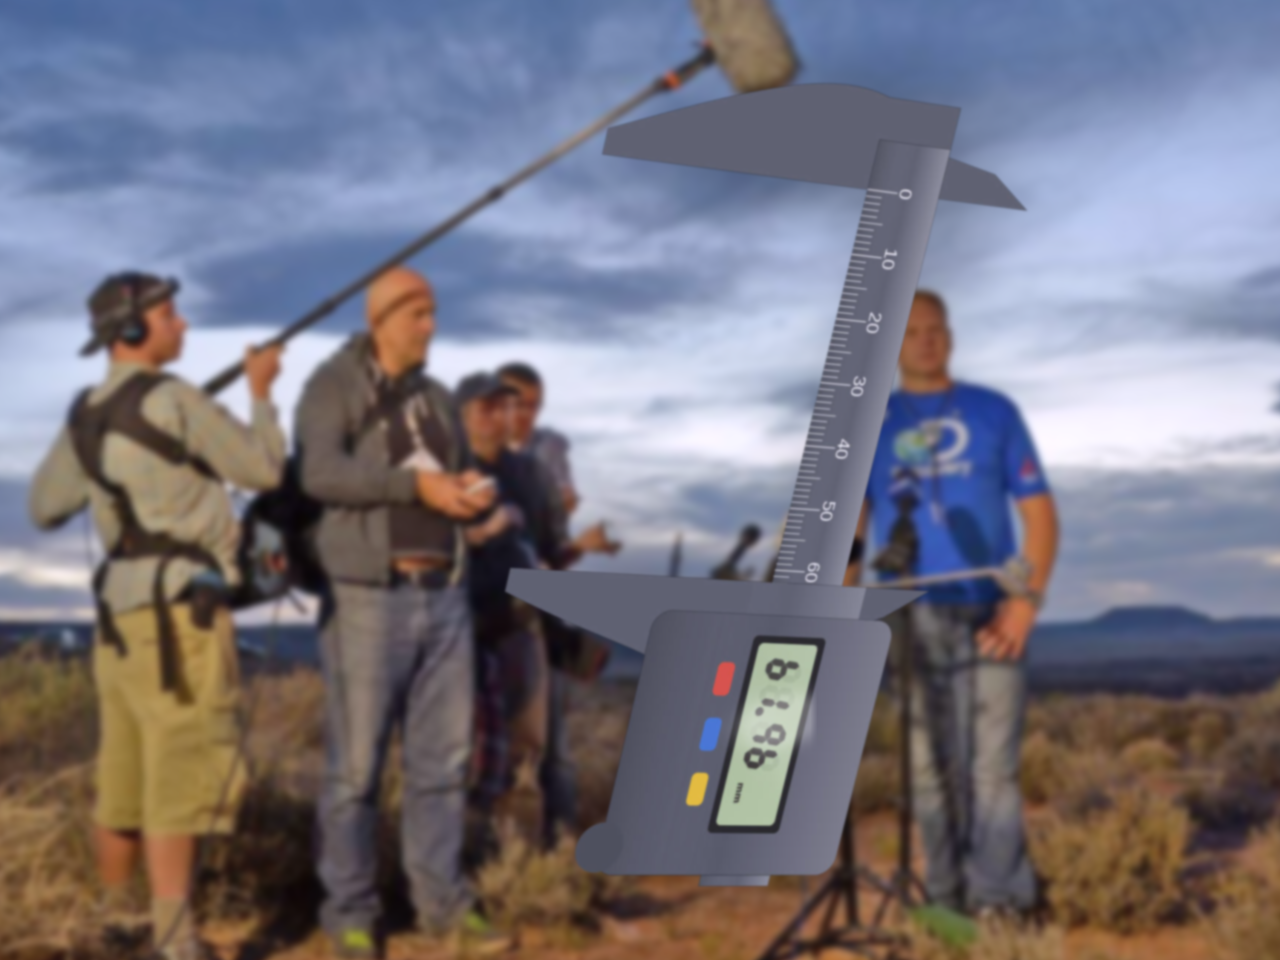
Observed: 61.96 mm
